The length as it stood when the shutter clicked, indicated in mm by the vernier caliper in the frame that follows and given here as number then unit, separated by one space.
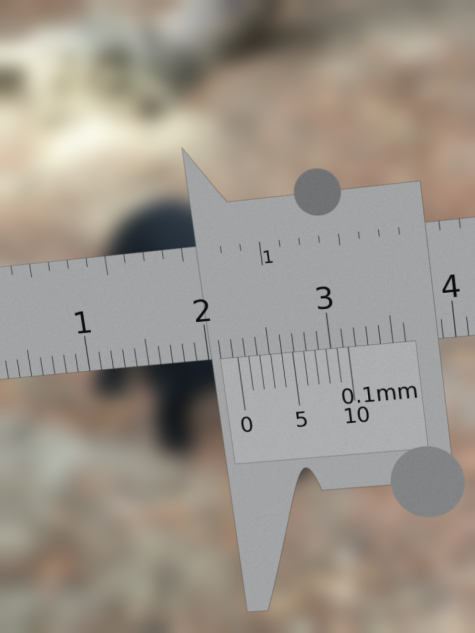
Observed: 22.4 mm
